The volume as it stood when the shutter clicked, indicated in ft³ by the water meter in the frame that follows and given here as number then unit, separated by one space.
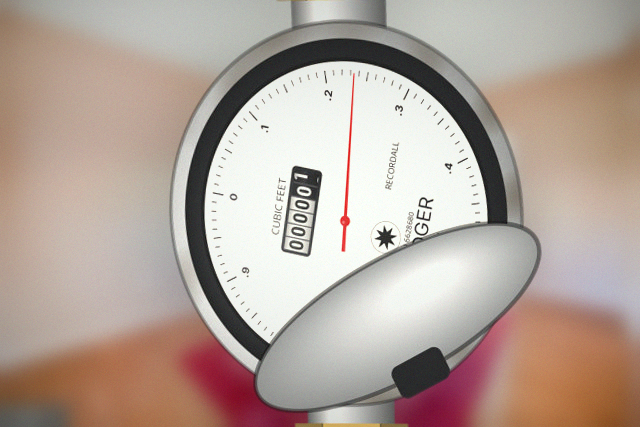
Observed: 1.23 ft³
